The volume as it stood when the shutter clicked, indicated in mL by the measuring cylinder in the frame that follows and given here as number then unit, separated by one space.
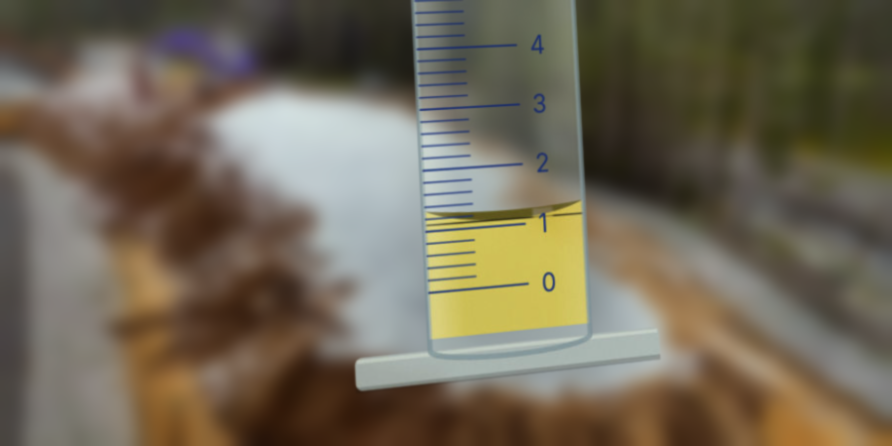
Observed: 1.1 mL
